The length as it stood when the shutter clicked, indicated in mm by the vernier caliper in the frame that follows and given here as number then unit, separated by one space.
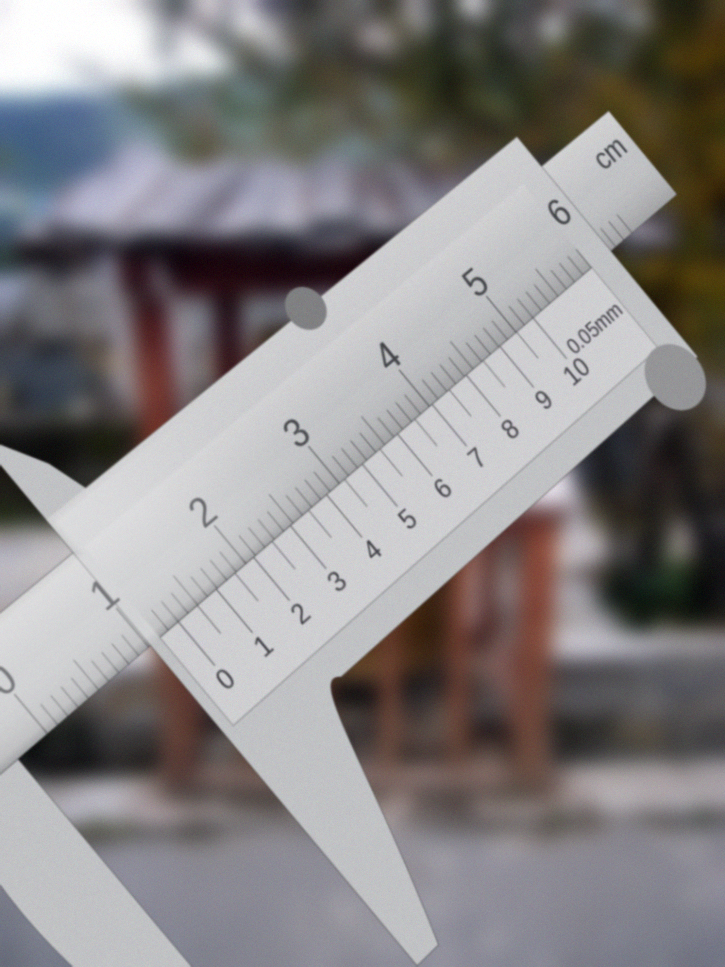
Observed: 13.0 mm
